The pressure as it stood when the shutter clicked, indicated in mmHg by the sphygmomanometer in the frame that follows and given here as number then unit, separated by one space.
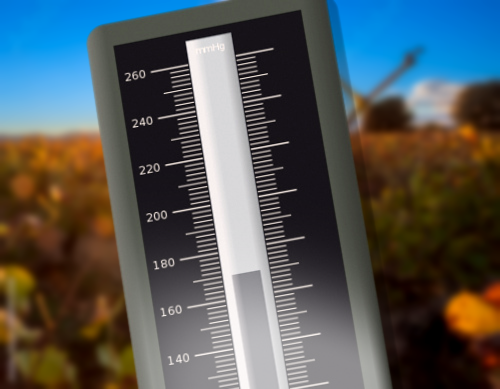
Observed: 170 mmHg
